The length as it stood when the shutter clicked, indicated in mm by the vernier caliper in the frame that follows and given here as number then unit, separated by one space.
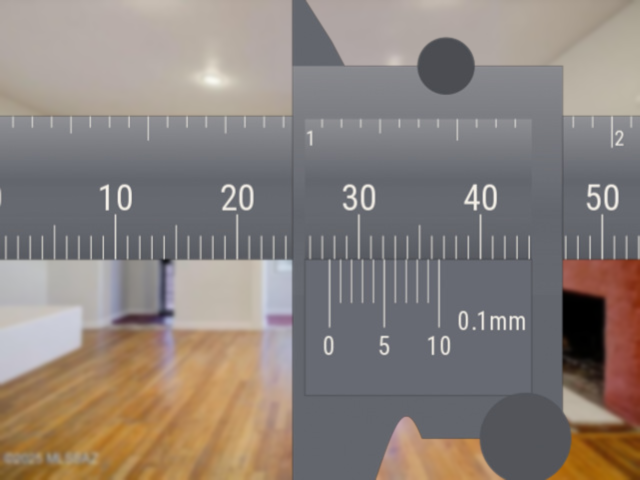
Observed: 27.6 mm
